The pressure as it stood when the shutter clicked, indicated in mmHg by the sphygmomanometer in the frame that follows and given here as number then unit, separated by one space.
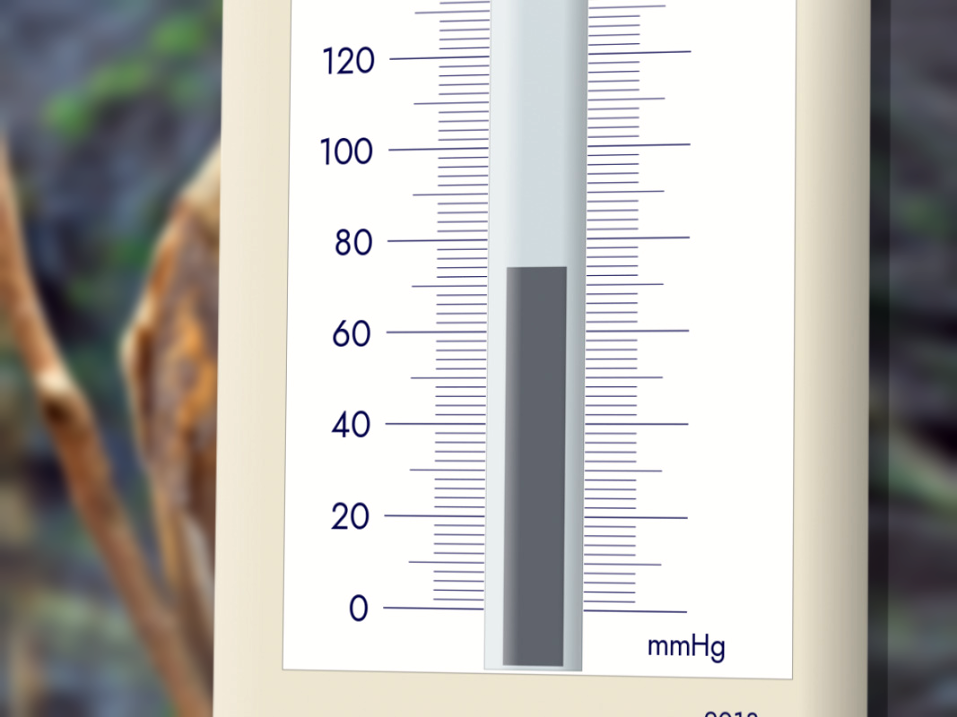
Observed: 74 mmHg
